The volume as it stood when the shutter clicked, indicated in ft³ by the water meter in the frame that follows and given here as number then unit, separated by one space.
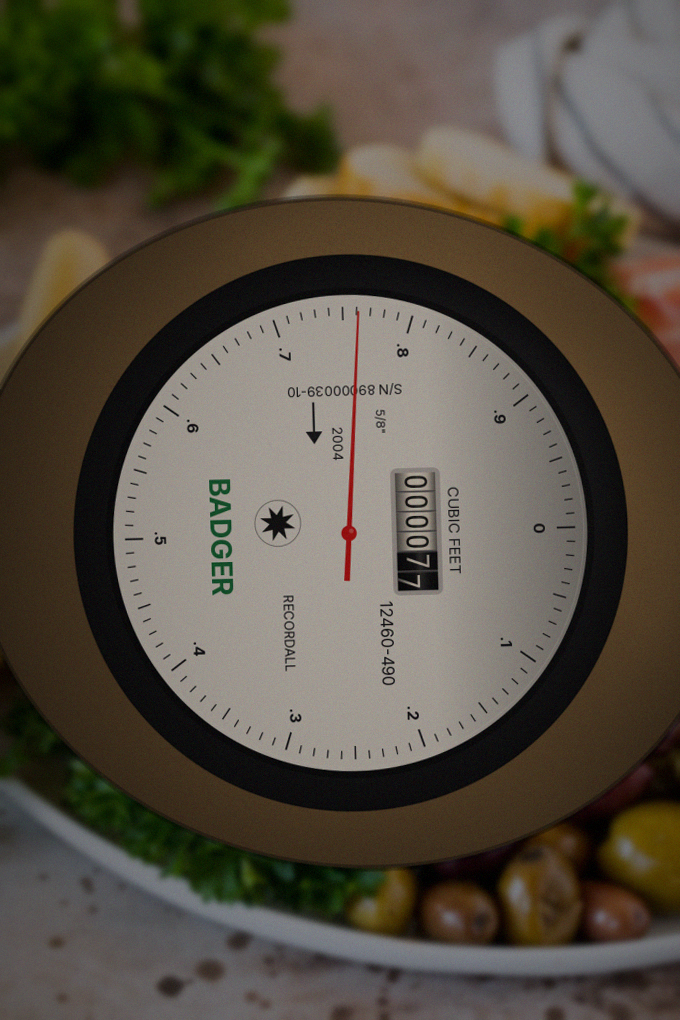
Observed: 76.76 ft³
